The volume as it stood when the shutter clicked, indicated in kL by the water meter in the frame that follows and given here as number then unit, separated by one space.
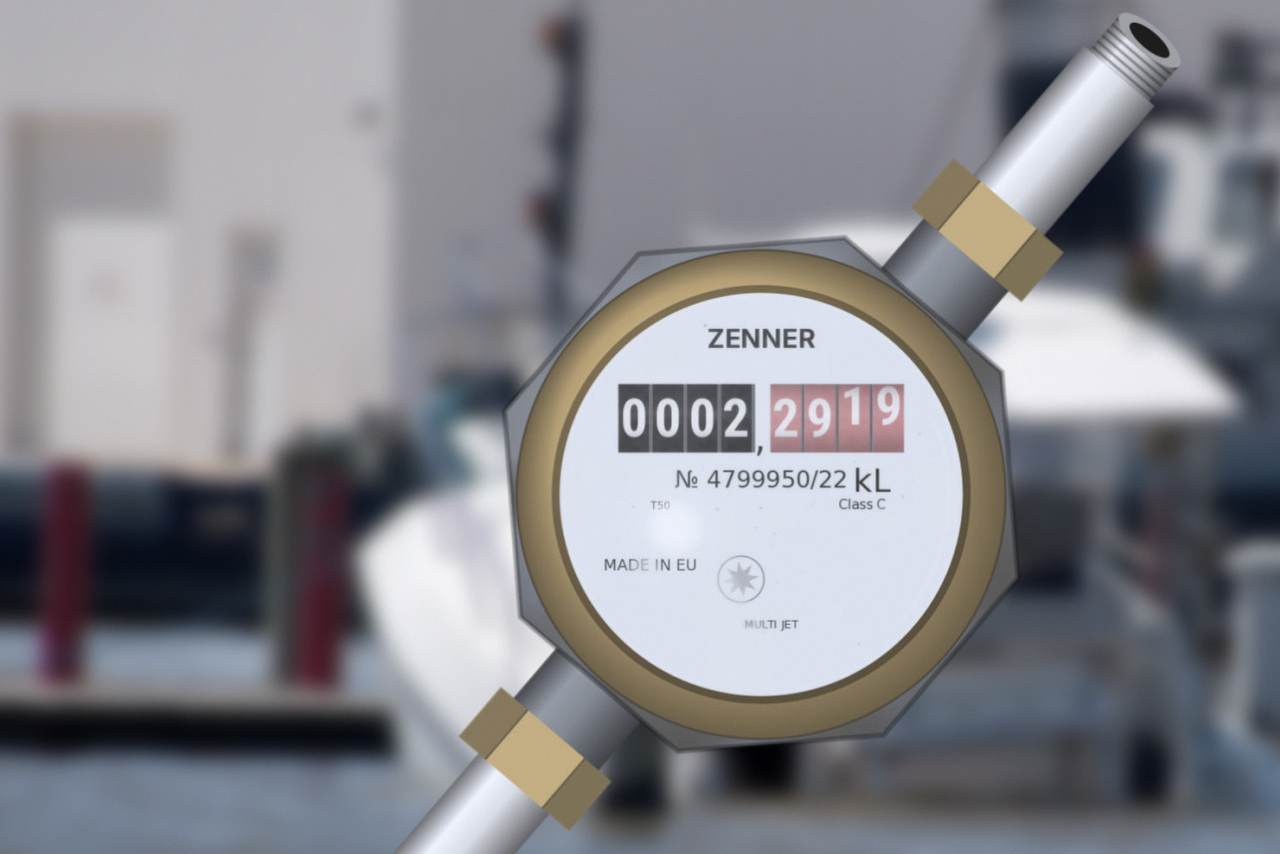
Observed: 2.2919 kL
